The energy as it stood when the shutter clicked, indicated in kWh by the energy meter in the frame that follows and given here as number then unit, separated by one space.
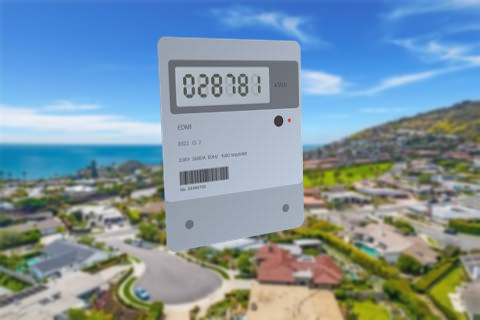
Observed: 28781 kWh
